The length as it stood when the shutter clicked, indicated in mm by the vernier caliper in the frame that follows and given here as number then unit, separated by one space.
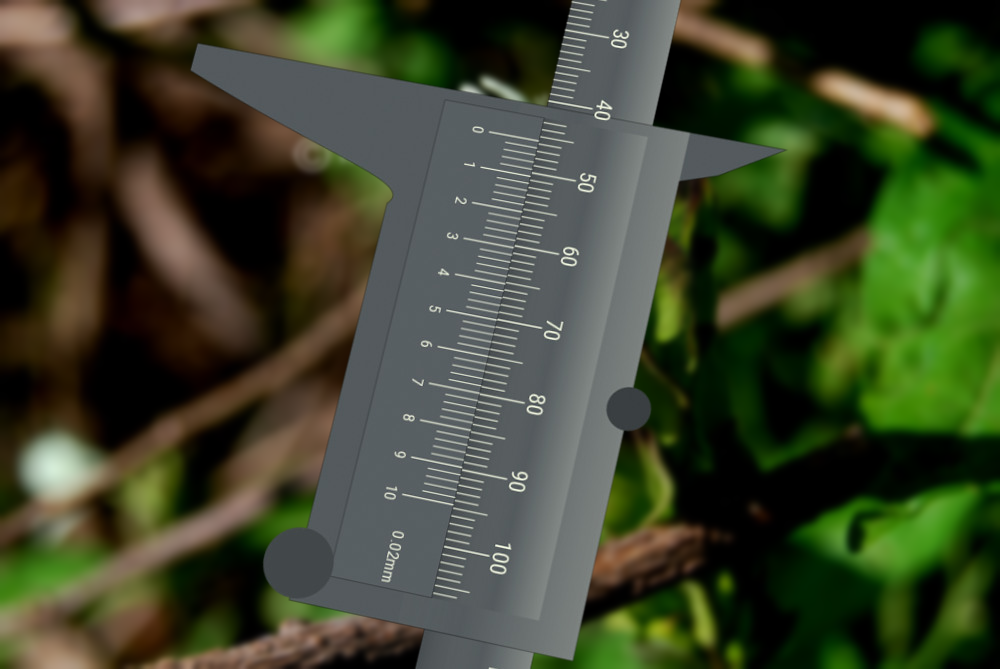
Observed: 45.6 mm
